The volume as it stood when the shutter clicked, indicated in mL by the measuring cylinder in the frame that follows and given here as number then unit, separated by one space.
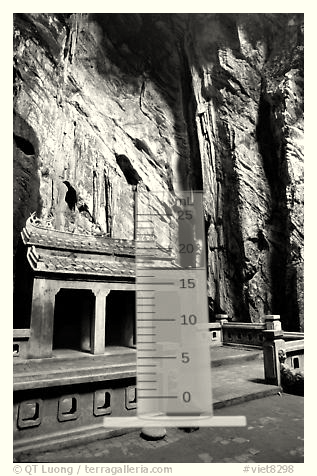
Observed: 17 mL
